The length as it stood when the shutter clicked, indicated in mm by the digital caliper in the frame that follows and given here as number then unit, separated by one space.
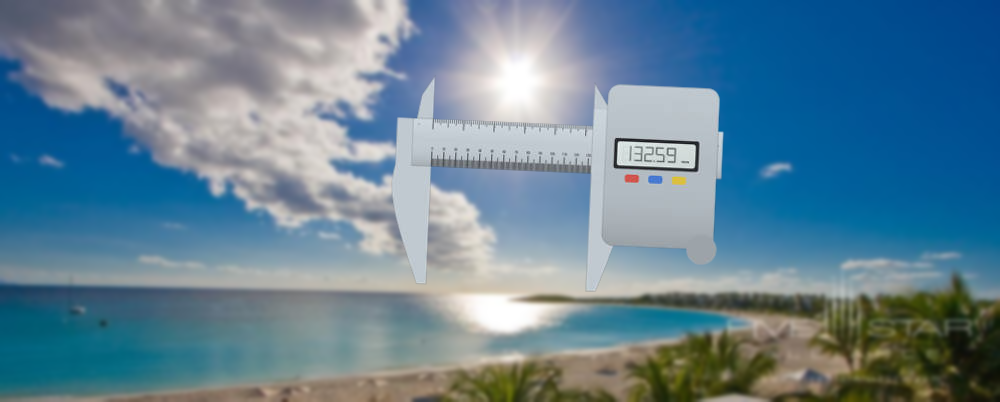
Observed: 132.59 mm
